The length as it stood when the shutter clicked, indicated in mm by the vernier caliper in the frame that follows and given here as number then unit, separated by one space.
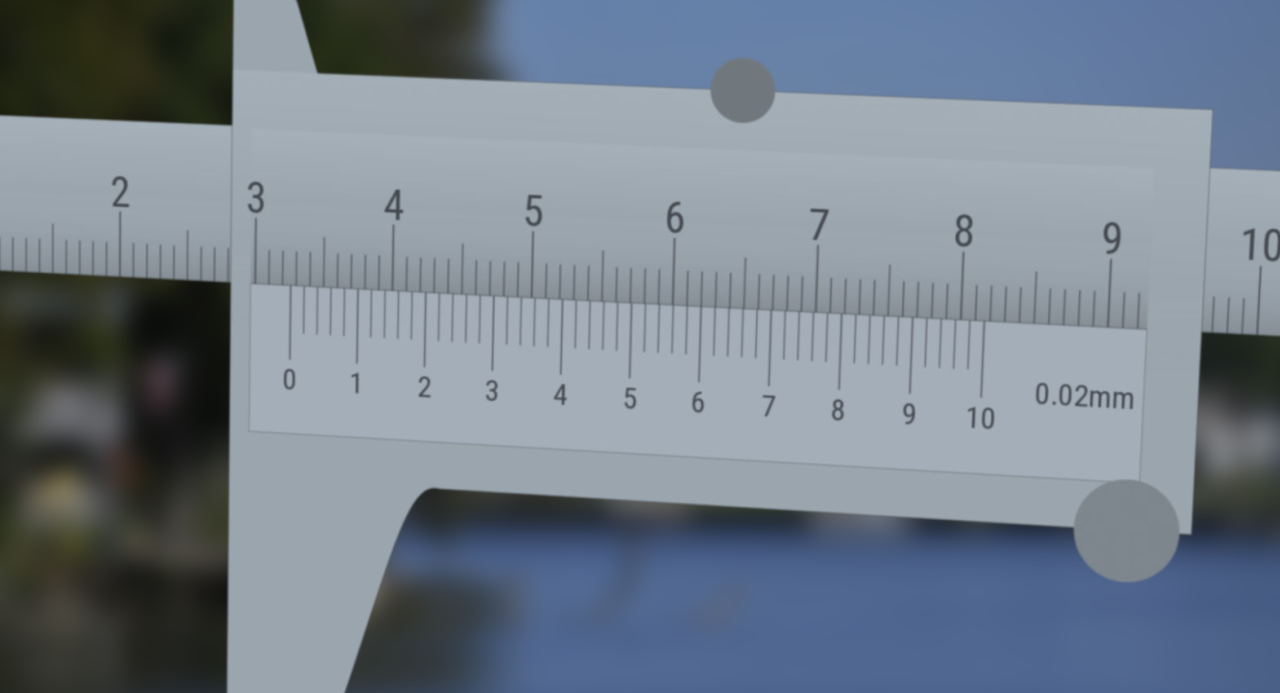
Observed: 32.6 mm
